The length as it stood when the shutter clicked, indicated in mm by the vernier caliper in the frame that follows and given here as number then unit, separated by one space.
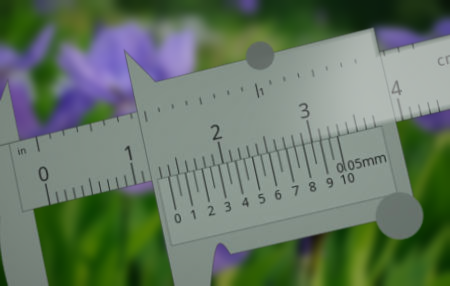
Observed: 13.8 mm
